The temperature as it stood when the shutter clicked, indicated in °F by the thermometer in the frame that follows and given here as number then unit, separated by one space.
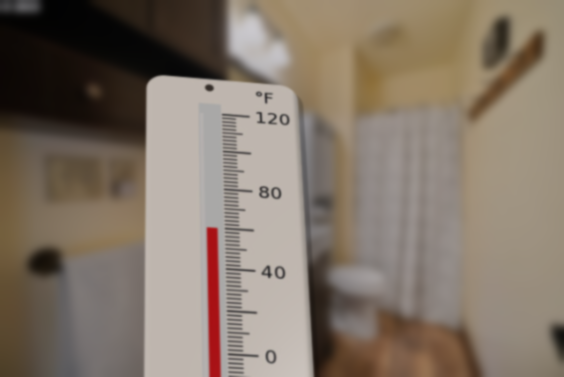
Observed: 60 °F
